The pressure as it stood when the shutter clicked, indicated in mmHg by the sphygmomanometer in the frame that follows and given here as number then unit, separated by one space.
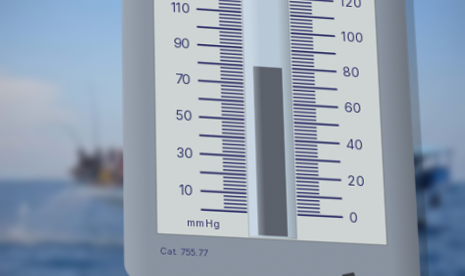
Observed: 80 mmHg
